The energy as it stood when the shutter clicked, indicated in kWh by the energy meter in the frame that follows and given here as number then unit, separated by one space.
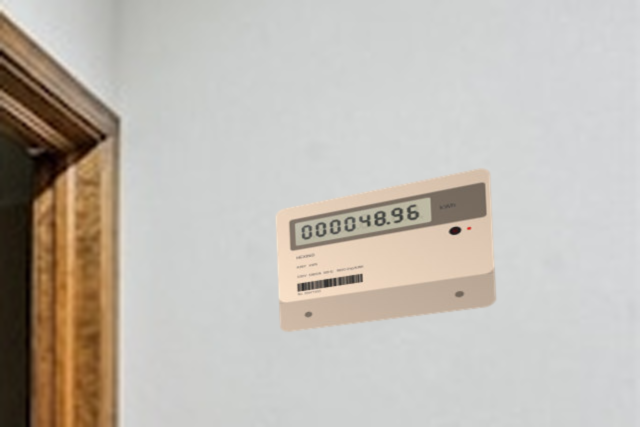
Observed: 48.96 kWh
